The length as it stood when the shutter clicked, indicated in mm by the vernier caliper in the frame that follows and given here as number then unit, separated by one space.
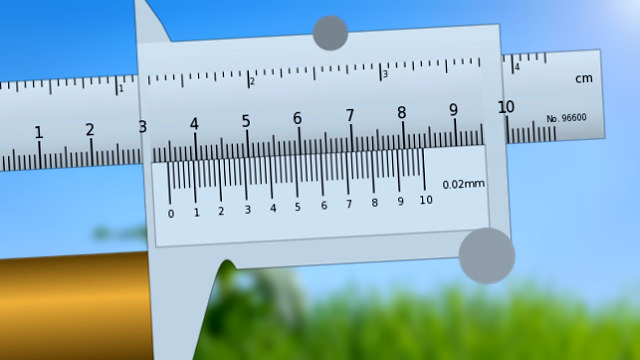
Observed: 34.5 mm
